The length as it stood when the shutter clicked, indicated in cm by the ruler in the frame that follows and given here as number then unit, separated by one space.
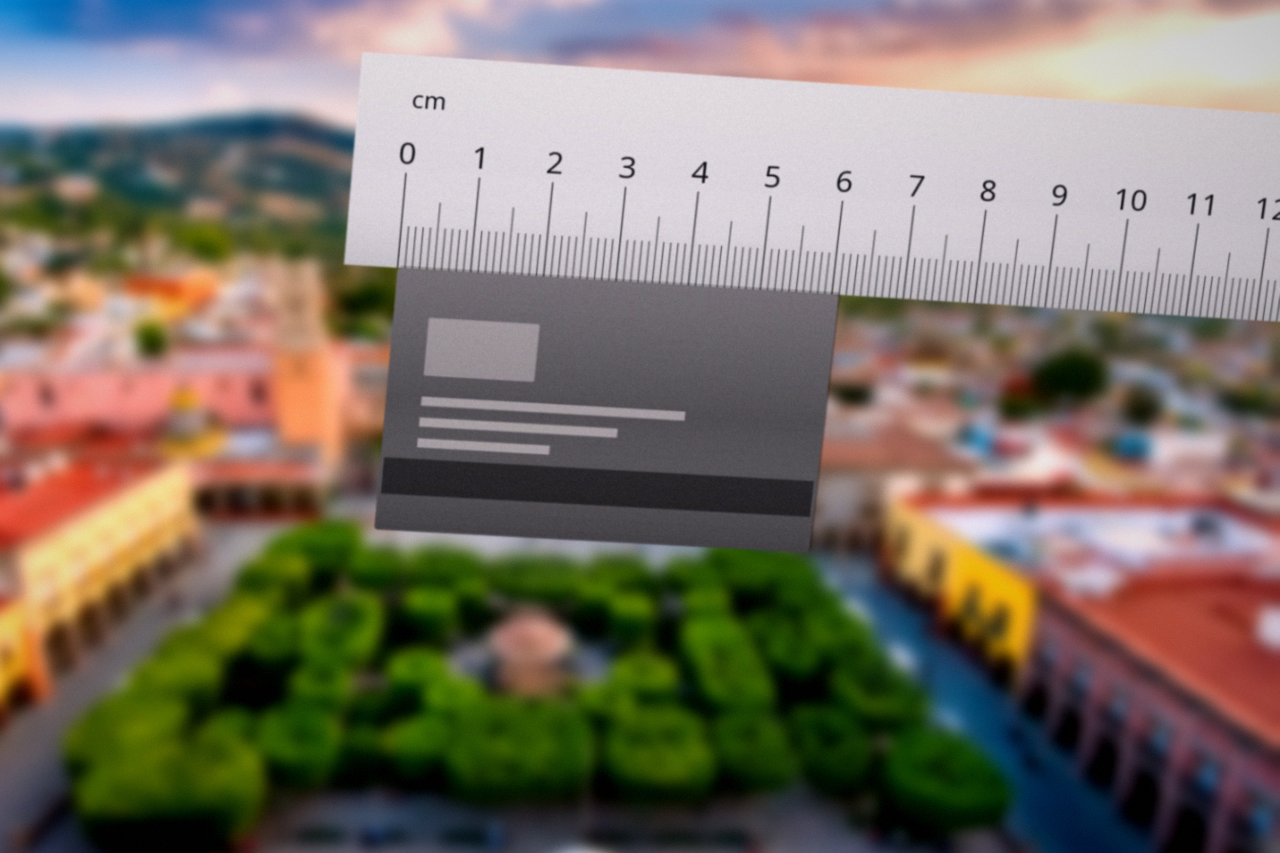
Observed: 6.1 cm
